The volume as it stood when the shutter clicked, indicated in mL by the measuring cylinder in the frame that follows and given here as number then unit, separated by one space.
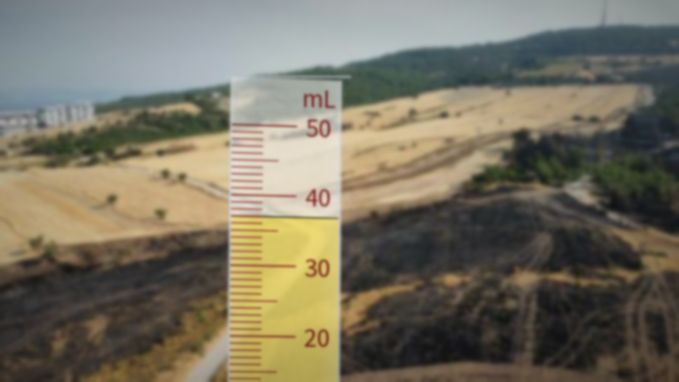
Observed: 37 mL
